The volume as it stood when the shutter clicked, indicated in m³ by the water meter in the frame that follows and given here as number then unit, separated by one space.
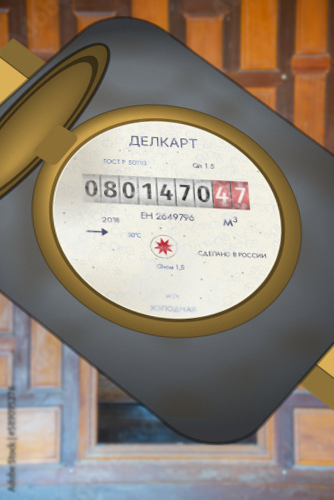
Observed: 801470.47 m³
